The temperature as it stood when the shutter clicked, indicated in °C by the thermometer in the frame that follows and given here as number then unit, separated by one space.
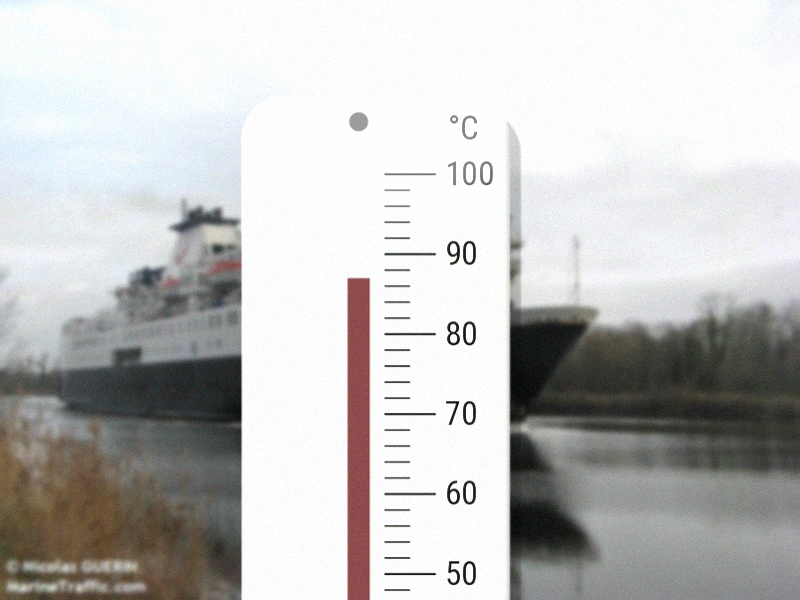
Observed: 87 °C
